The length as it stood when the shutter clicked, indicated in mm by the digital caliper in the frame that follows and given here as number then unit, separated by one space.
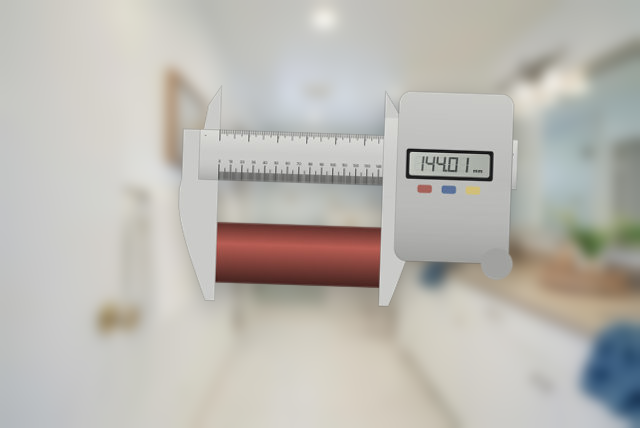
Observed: 144.01 mm
